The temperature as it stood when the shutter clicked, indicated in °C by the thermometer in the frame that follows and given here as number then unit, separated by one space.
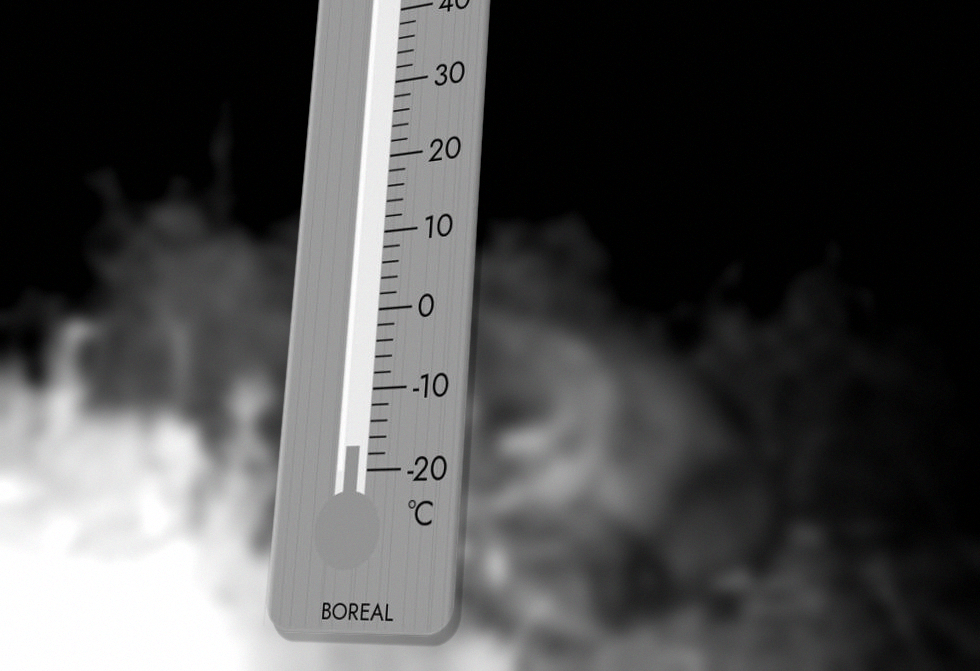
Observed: -17 °C
